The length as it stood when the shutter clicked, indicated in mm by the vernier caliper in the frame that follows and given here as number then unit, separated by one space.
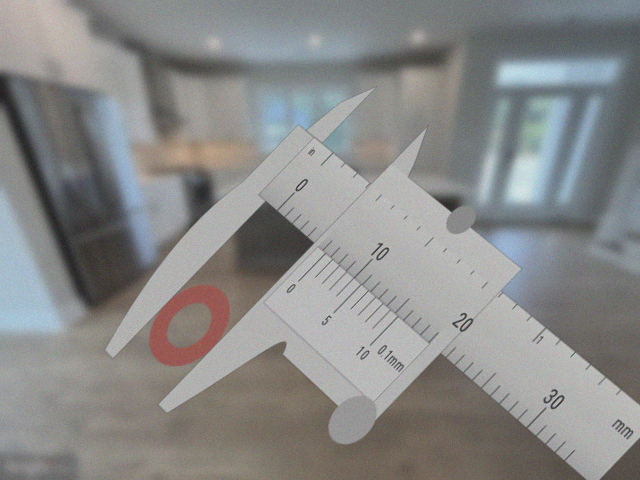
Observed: 6.4 mm
